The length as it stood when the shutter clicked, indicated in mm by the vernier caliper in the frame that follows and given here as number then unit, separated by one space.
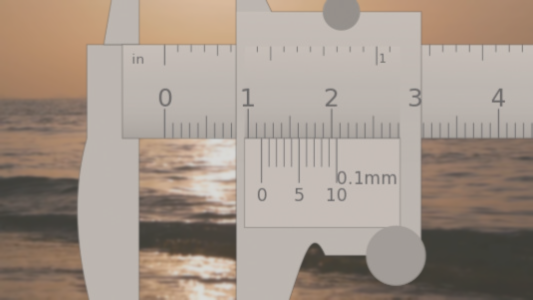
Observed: 11.6 mm
